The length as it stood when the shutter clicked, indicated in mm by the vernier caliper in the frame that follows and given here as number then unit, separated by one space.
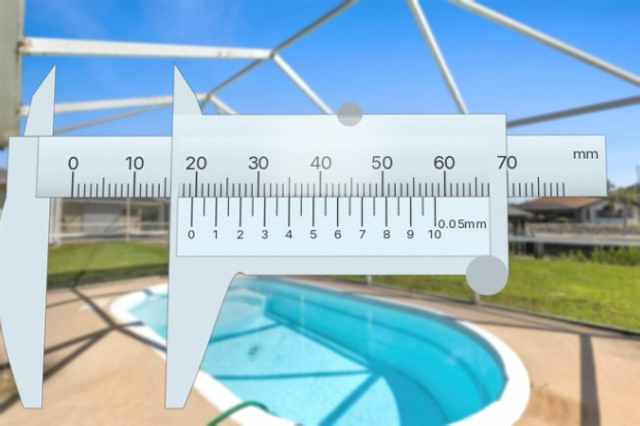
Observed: 19.4 mm
